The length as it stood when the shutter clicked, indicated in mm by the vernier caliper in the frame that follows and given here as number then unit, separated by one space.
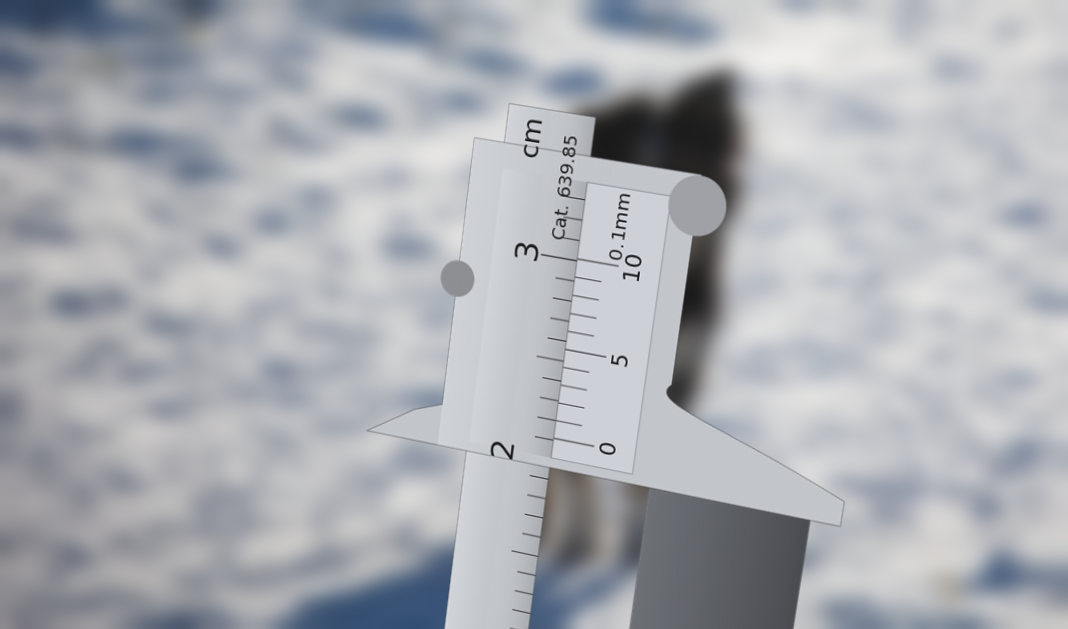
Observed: 21.1 mm
